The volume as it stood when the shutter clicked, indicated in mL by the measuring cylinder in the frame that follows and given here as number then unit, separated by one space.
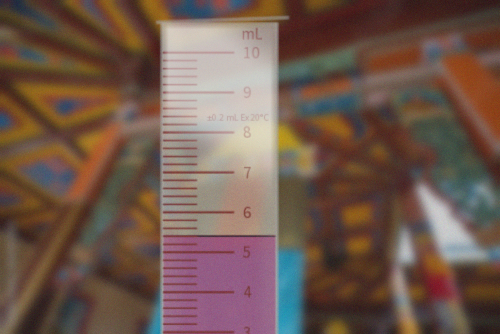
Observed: 5.4 mL
